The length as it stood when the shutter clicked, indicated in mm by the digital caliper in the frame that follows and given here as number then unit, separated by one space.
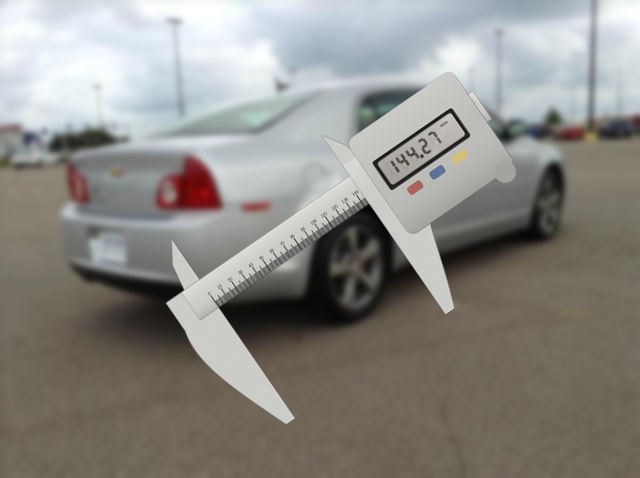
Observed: 144.27 mm
